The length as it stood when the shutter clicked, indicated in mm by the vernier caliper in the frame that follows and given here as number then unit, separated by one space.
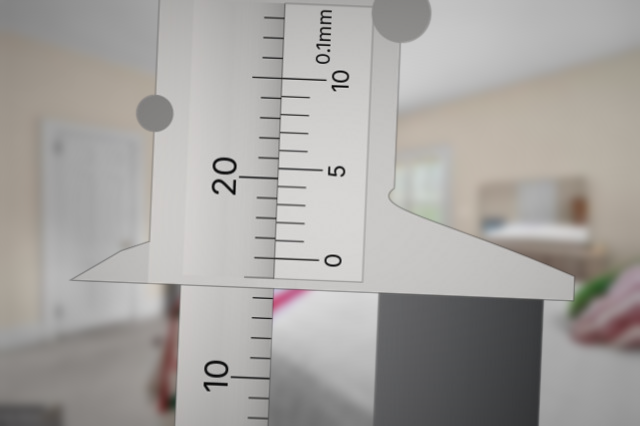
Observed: 16.0 mm
